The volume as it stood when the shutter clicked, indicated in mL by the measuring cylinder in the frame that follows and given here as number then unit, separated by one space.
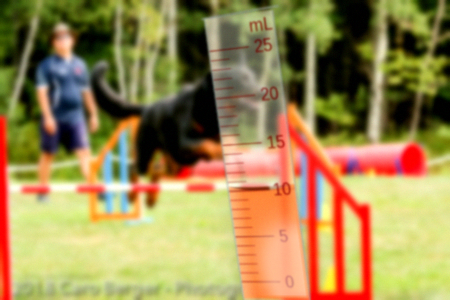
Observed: 10 mL
